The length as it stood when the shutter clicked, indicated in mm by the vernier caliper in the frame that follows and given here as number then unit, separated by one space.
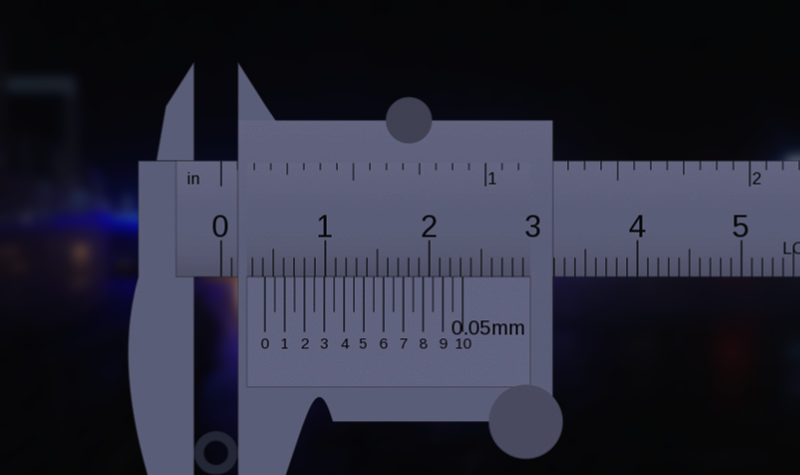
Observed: 4.2 mm
